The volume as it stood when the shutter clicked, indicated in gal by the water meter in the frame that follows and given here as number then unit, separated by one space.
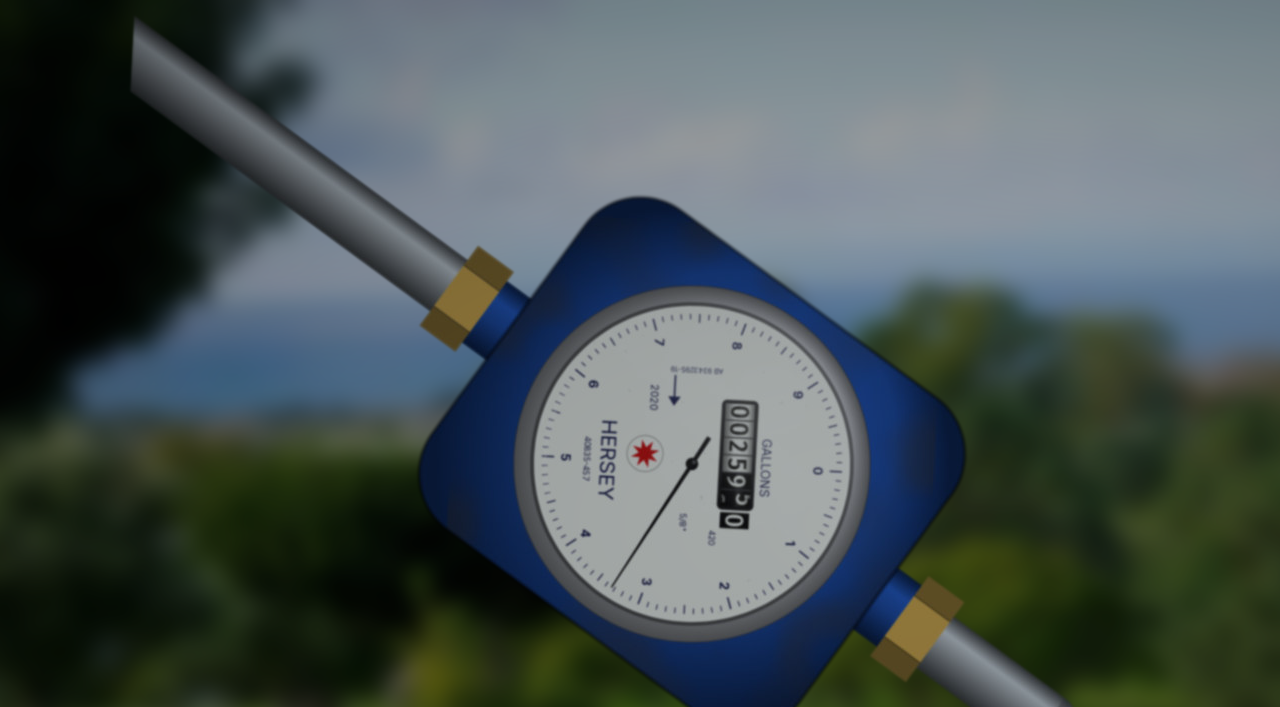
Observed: 25953.3 gal
